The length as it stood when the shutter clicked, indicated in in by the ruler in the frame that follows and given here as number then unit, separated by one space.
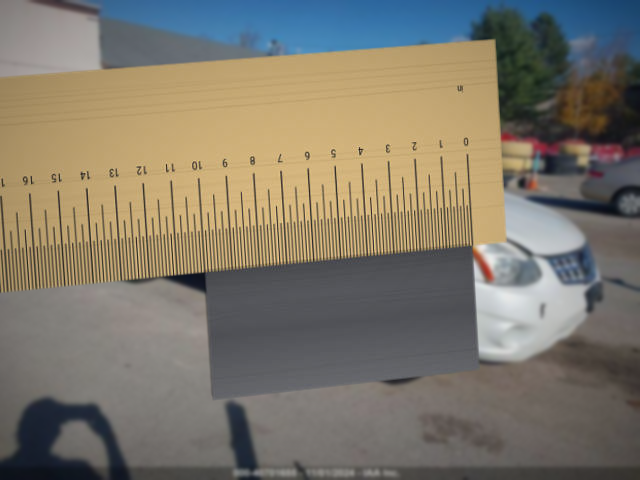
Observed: 10 in
